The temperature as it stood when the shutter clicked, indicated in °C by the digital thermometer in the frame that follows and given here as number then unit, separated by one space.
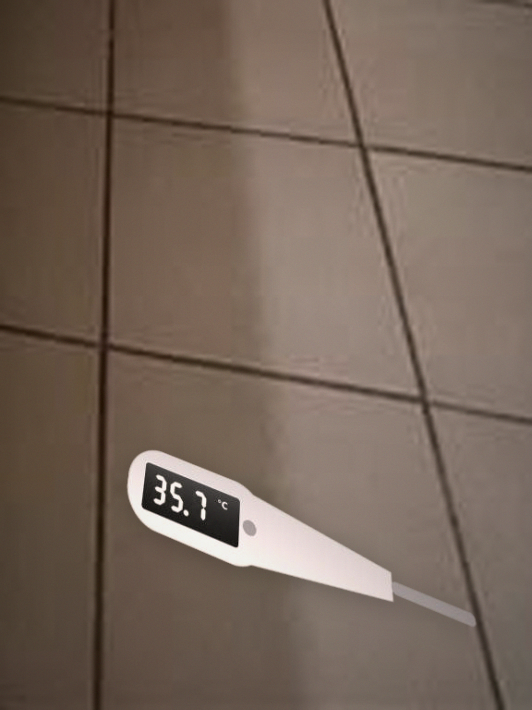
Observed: 35.7 °C
